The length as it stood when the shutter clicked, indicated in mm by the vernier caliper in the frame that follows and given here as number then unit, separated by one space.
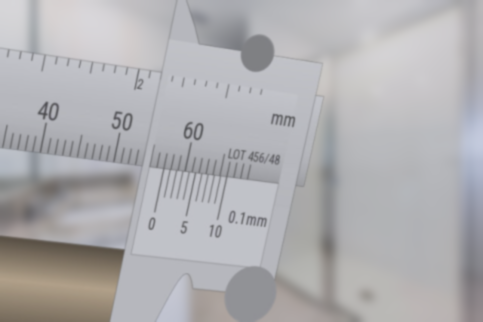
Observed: 57.0 mm
